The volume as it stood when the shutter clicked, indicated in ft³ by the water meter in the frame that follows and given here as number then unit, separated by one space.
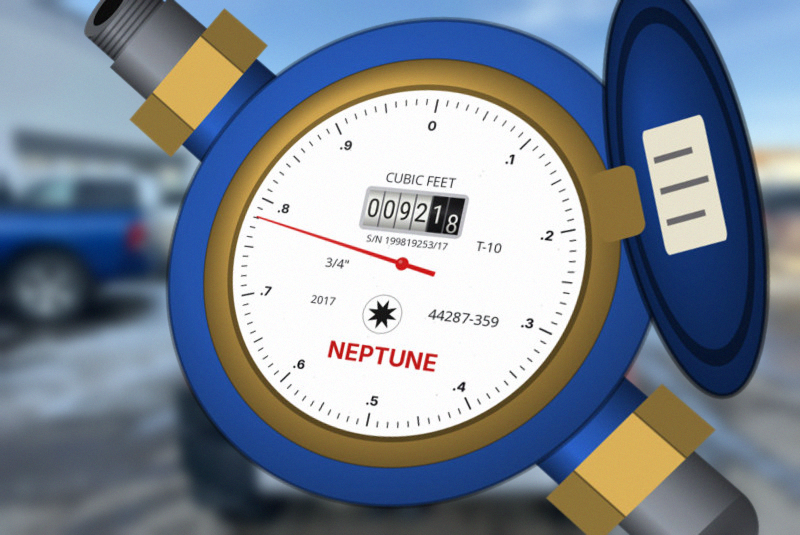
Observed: 9217.78 ft³
